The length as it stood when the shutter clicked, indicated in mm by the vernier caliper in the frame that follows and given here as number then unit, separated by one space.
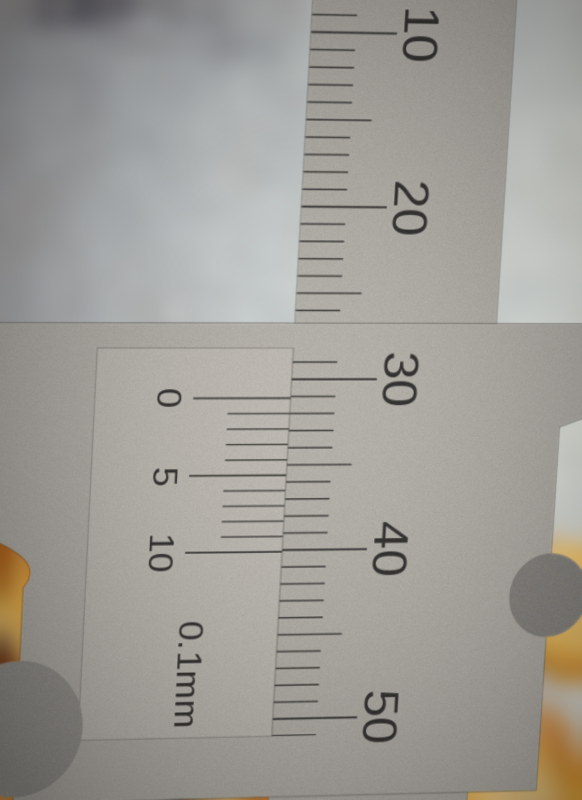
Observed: 31.1 mm
